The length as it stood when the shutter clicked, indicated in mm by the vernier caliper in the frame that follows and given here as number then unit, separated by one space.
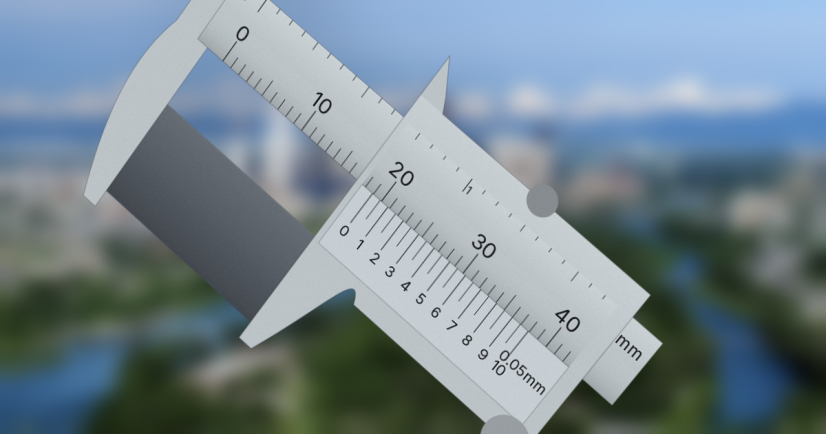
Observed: 18.9 mm
